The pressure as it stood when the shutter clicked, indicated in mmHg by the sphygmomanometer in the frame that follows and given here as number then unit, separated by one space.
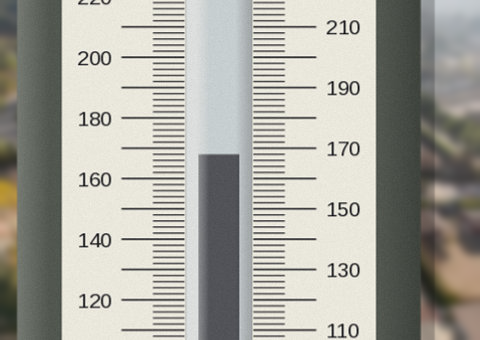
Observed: 168 mmHg
